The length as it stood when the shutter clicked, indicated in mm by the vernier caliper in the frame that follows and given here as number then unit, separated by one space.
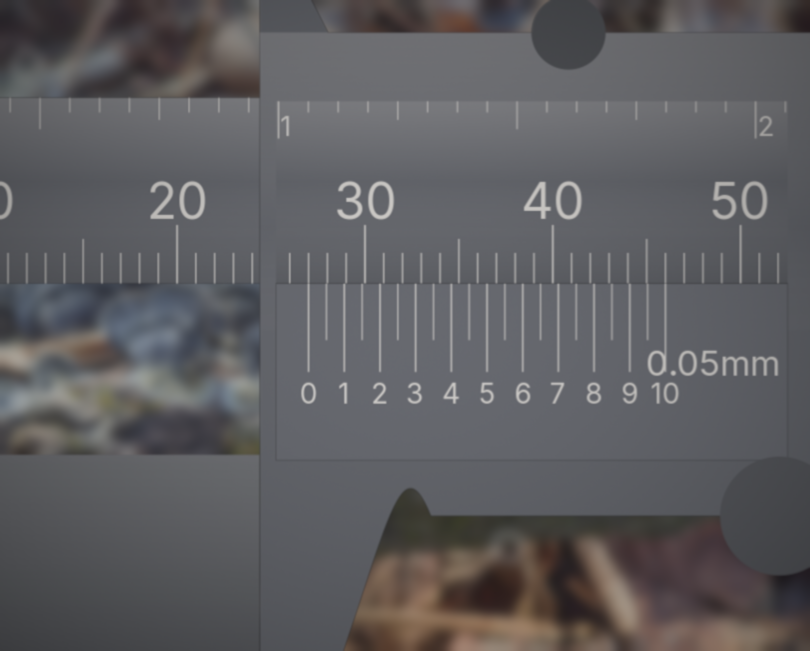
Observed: 27.0 mm
